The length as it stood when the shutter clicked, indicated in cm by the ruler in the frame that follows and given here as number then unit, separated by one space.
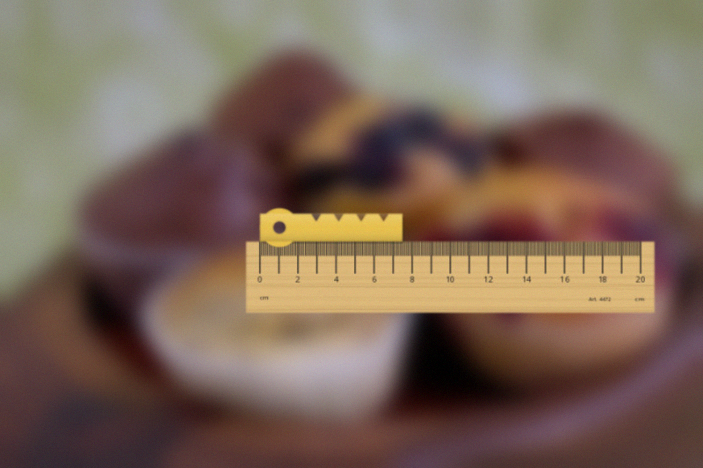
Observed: 7.5 cm
